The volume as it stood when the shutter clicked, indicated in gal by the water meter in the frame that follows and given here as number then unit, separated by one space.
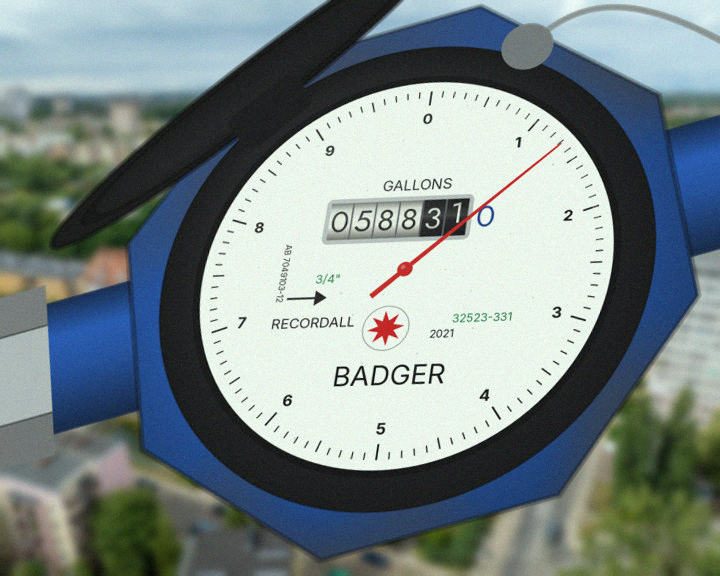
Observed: 588311.3 gal
